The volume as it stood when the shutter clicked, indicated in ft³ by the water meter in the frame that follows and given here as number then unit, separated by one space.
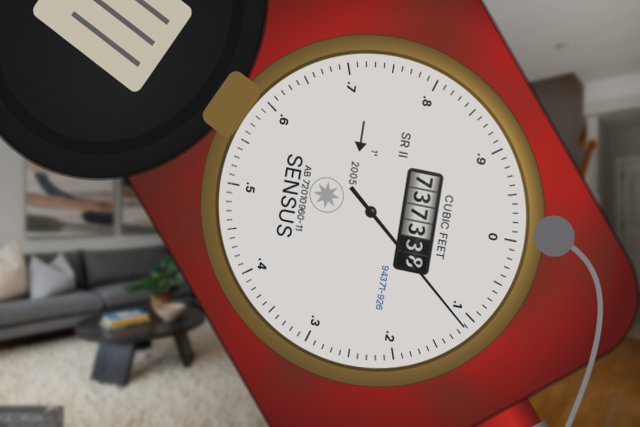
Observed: 737338.11 ft³
